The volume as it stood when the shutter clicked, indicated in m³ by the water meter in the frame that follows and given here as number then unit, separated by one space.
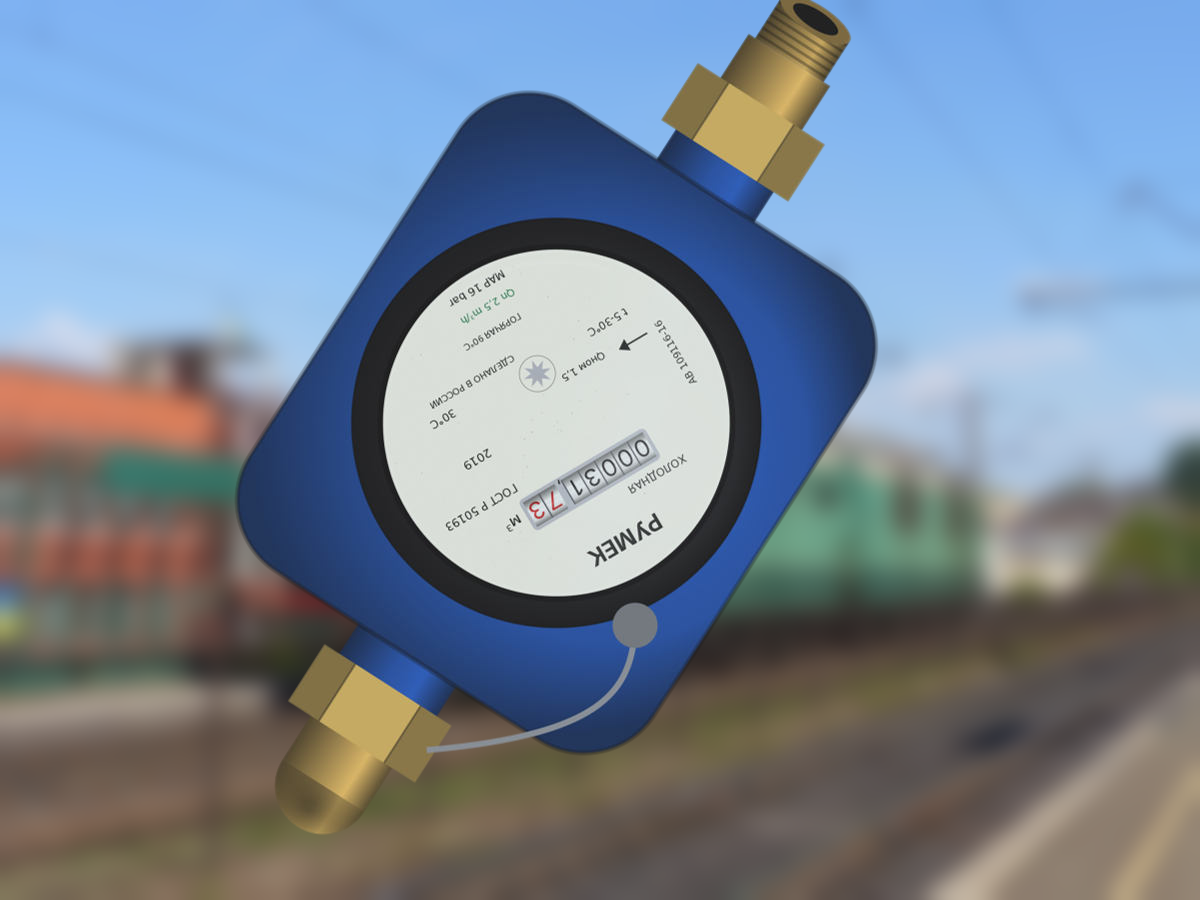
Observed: 31.73 m³
